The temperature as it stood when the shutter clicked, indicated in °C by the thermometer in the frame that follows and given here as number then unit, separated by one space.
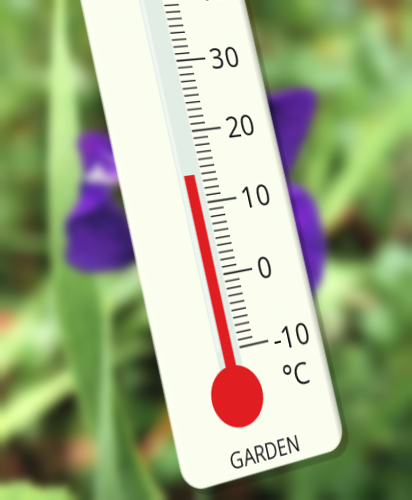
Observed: 14 °C
